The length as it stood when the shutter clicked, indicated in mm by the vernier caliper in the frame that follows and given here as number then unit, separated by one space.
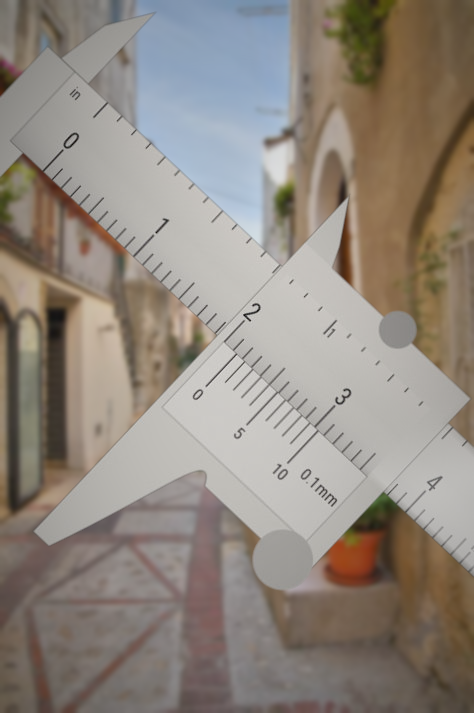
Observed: 21.4 mm
